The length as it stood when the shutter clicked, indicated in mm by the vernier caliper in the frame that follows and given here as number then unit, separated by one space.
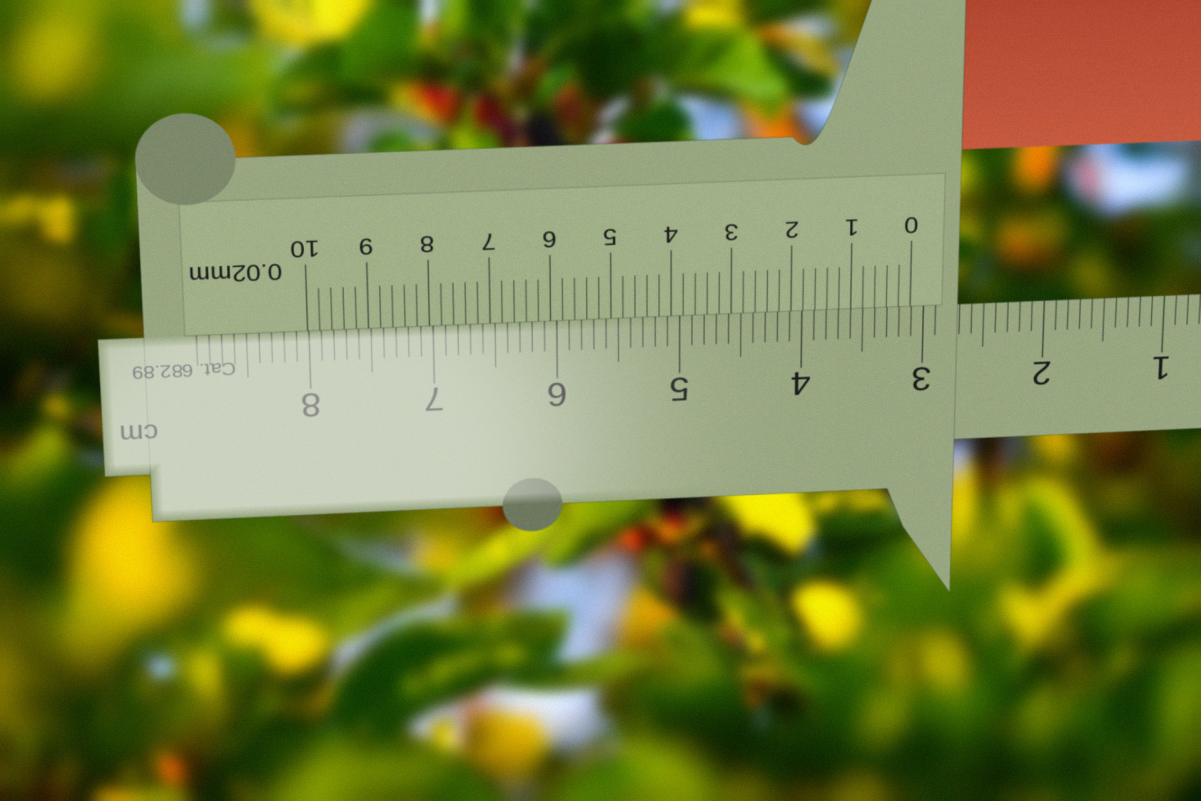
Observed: 31.1 mm
